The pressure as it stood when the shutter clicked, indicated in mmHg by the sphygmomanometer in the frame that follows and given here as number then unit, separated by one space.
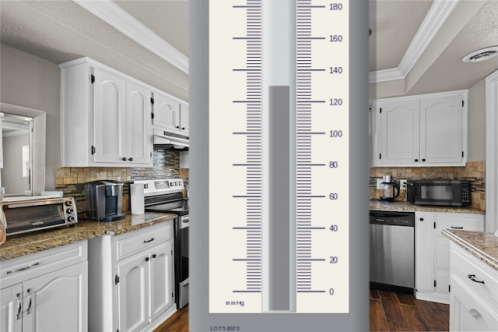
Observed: 130 mmHg
